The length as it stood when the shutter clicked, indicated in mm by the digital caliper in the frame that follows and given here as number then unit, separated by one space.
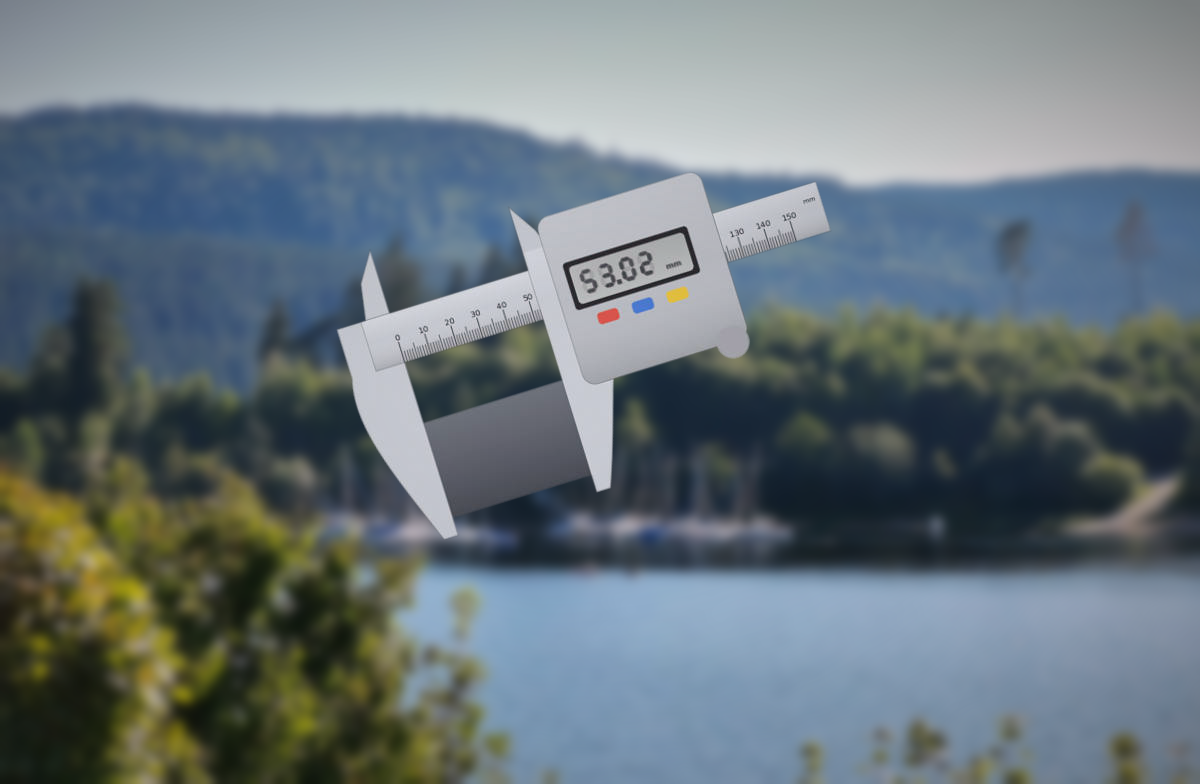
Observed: 53.02 mm
